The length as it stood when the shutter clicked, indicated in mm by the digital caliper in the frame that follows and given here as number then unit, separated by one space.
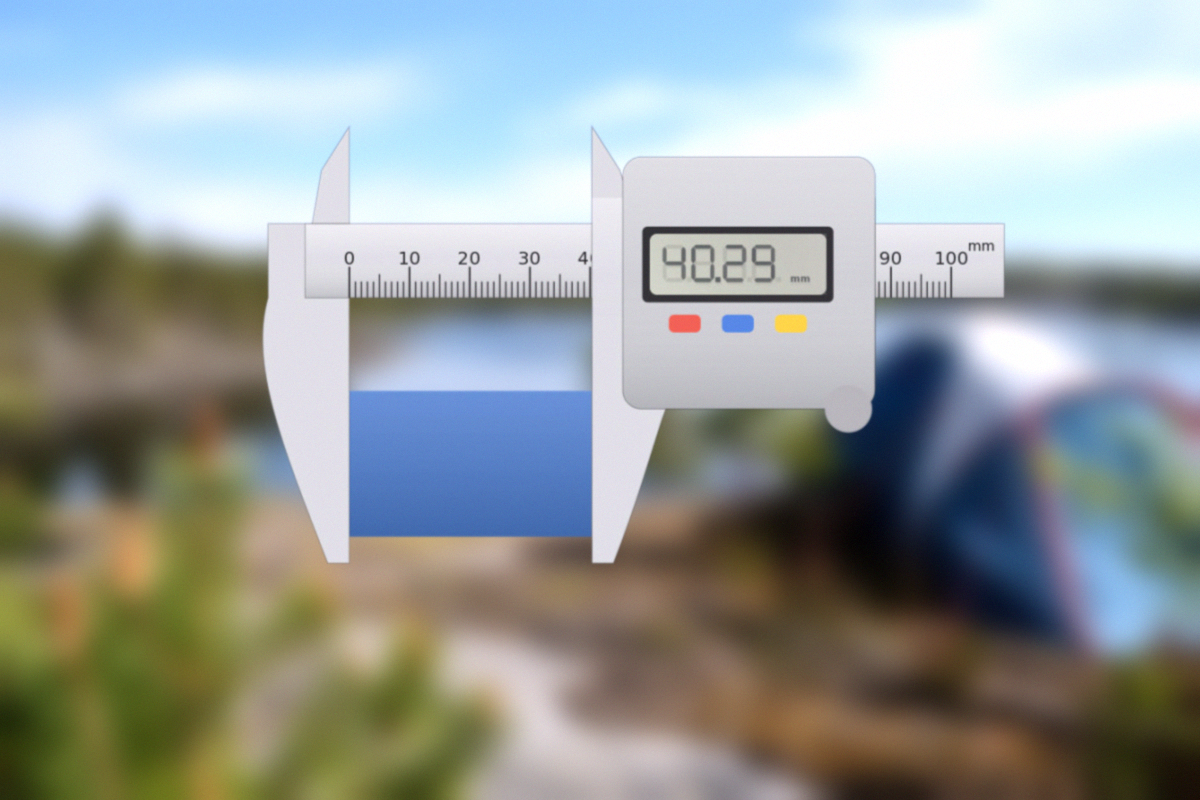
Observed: 40.29 mm
